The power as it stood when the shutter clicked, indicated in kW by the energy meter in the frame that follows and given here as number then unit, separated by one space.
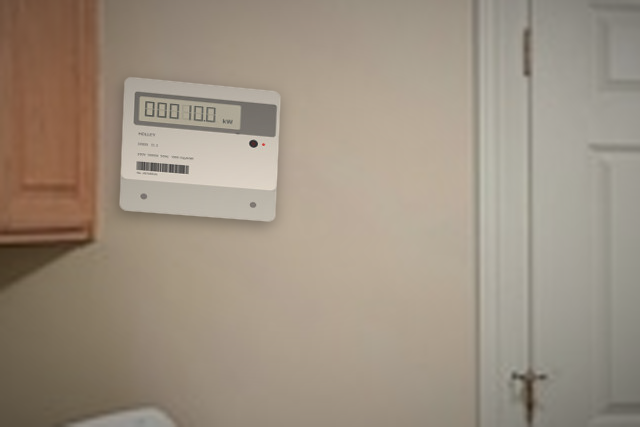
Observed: 10.0 kW
